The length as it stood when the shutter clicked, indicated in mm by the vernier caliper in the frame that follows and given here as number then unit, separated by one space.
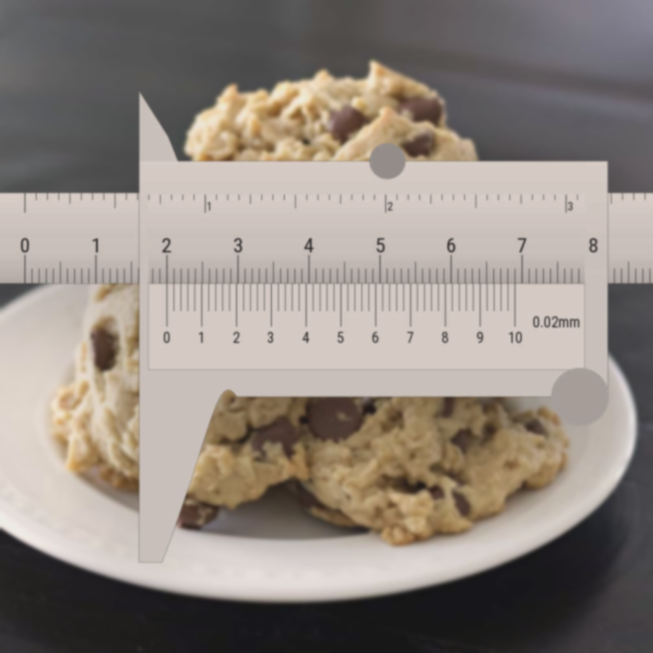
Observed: 20.0 mm
